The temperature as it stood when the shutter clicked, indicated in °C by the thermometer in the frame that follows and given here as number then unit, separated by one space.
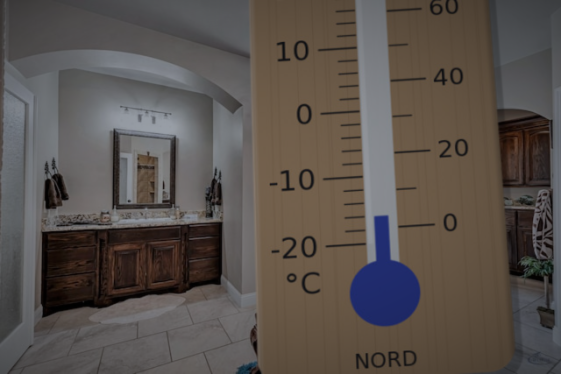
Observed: -16 °C
